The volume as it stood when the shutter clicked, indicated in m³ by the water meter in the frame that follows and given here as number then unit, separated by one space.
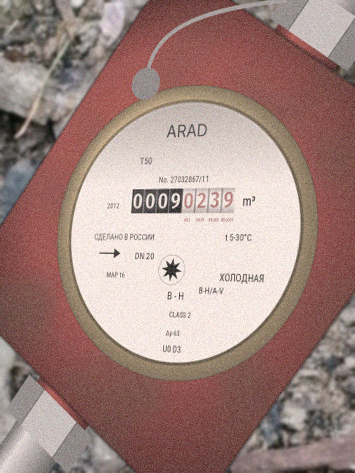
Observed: 9.0239 m³
